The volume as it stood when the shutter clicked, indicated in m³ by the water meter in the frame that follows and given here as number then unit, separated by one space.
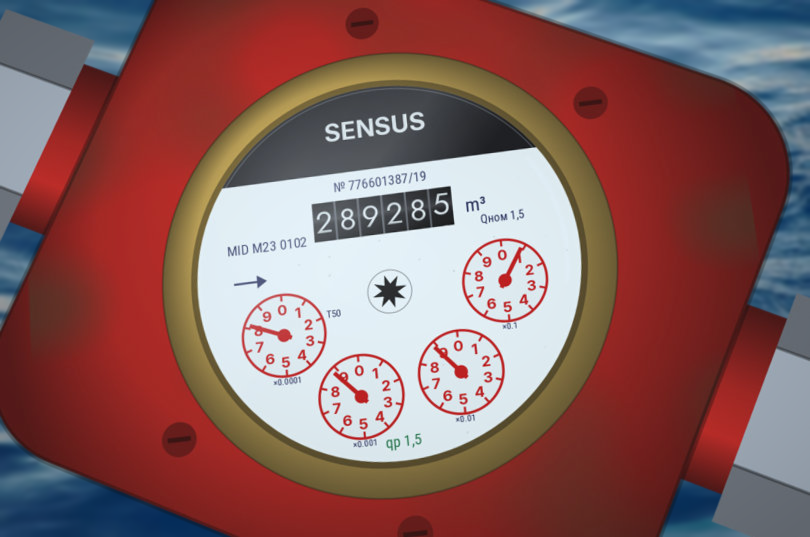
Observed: 289285.0888 m³
